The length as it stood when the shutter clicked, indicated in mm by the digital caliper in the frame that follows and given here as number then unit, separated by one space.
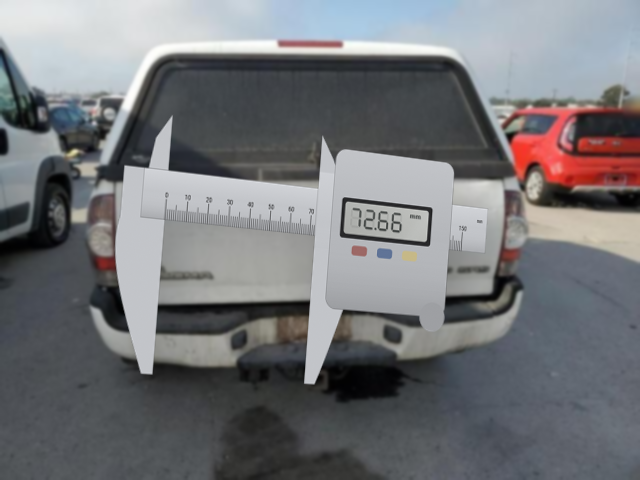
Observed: 72.66 mm
